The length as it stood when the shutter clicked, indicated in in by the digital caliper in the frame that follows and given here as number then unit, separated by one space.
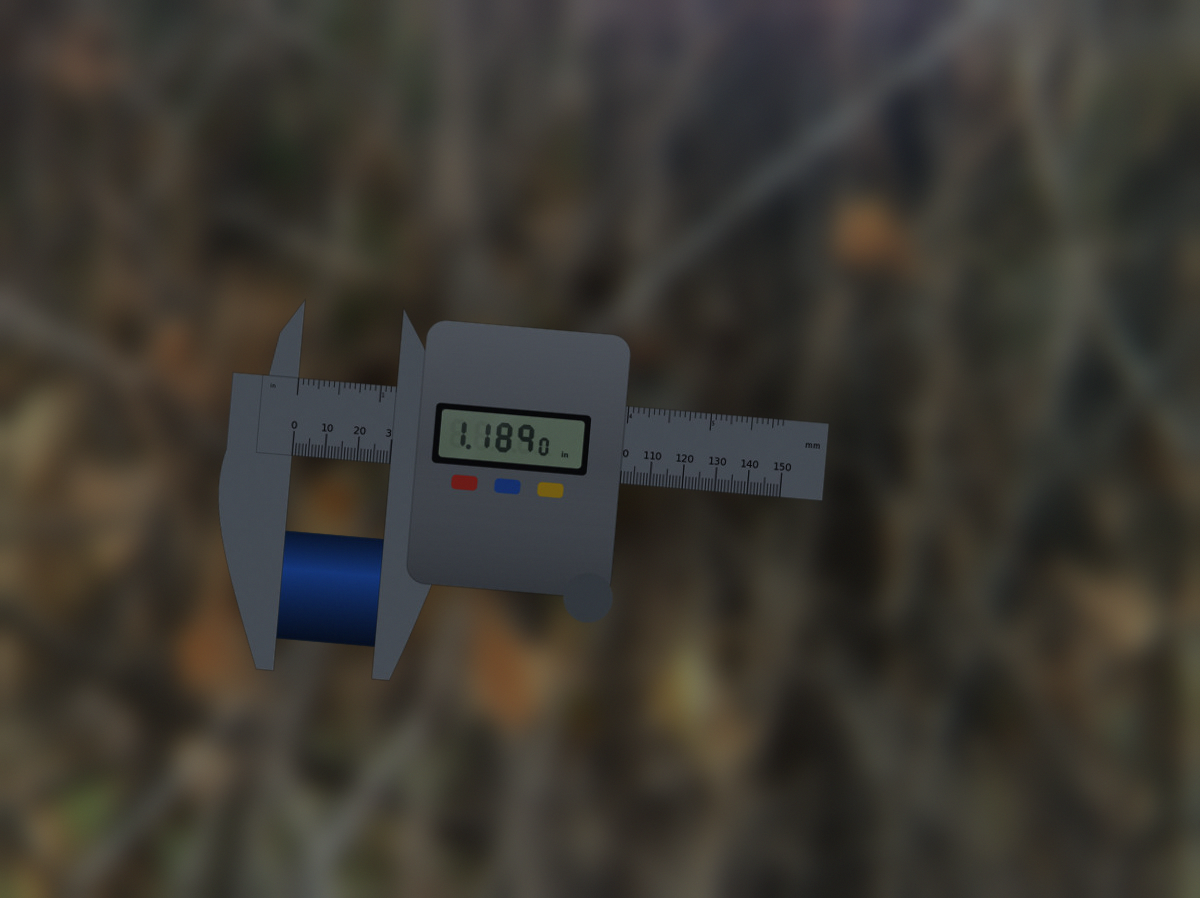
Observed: 1.1890 in
